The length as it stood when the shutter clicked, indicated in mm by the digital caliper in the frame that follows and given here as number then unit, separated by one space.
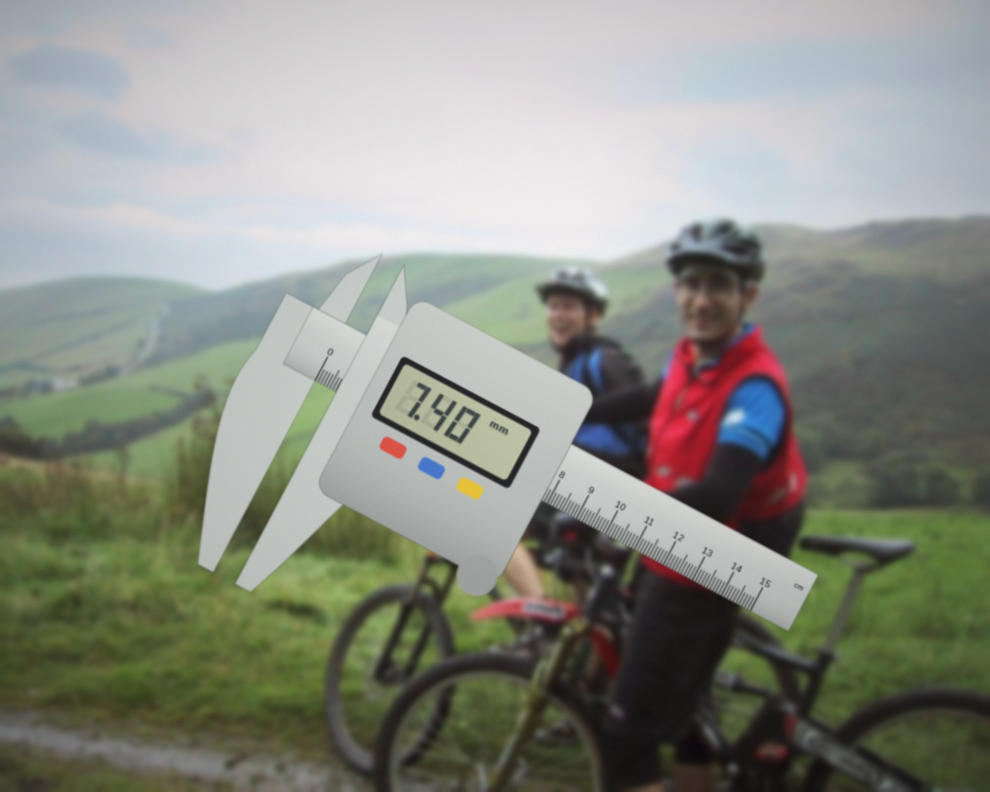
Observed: 7.40 mm
